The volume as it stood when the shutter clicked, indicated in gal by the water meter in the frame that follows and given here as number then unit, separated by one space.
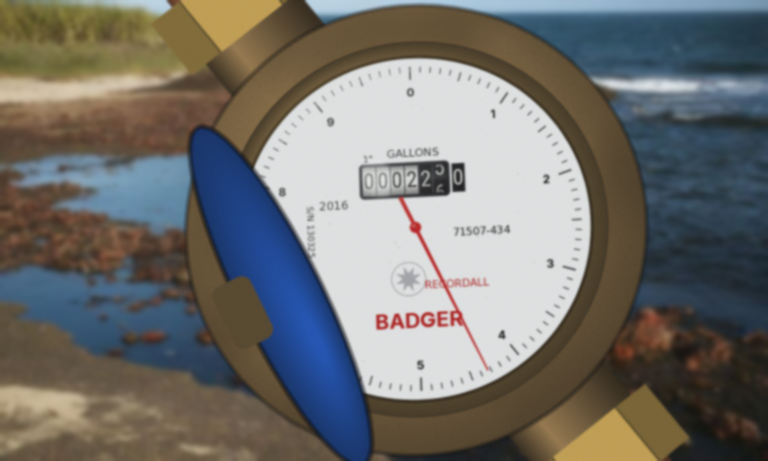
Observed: 2254.3 gal
